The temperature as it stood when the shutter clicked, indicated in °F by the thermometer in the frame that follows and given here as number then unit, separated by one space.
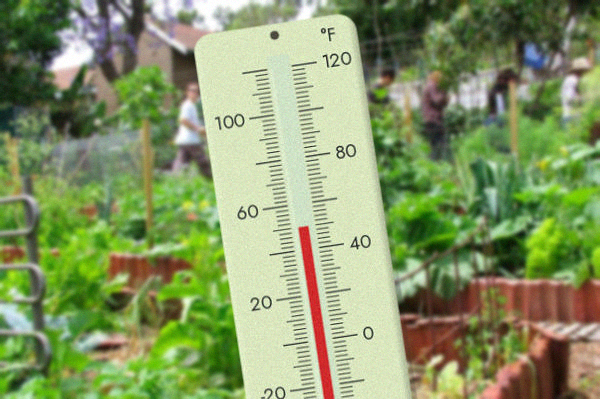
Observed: 50 °F
